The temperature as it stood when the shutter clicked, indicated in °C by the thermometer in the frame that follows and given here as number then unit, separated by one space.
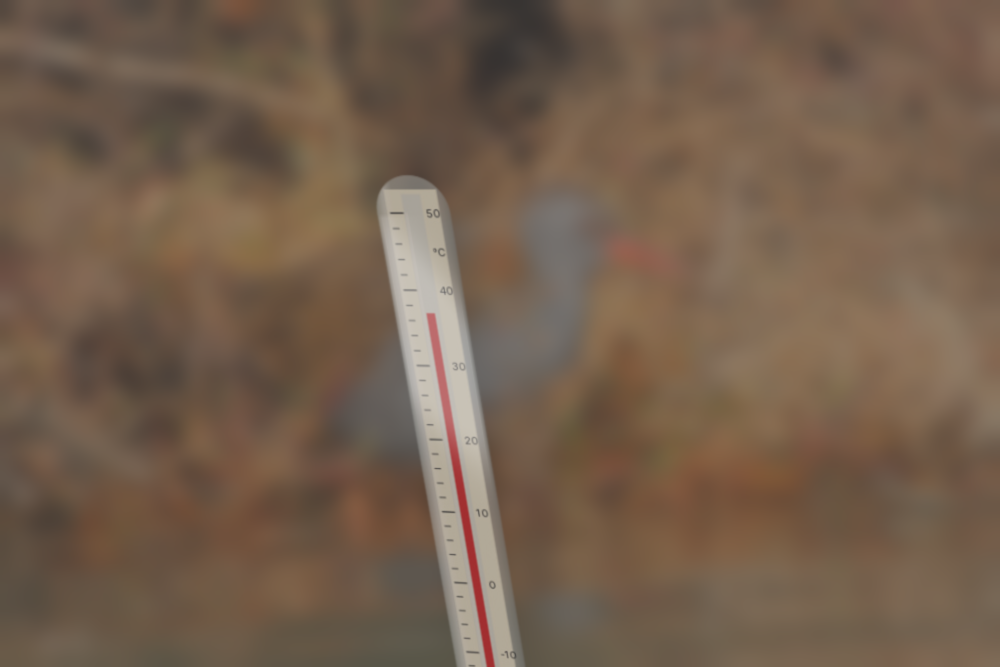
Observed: 37 °C
